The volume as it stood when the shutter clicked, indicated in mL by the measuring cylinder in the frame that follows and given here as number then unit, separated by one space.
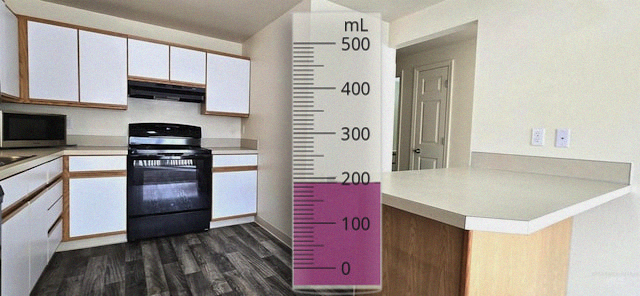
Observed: 190 mL
